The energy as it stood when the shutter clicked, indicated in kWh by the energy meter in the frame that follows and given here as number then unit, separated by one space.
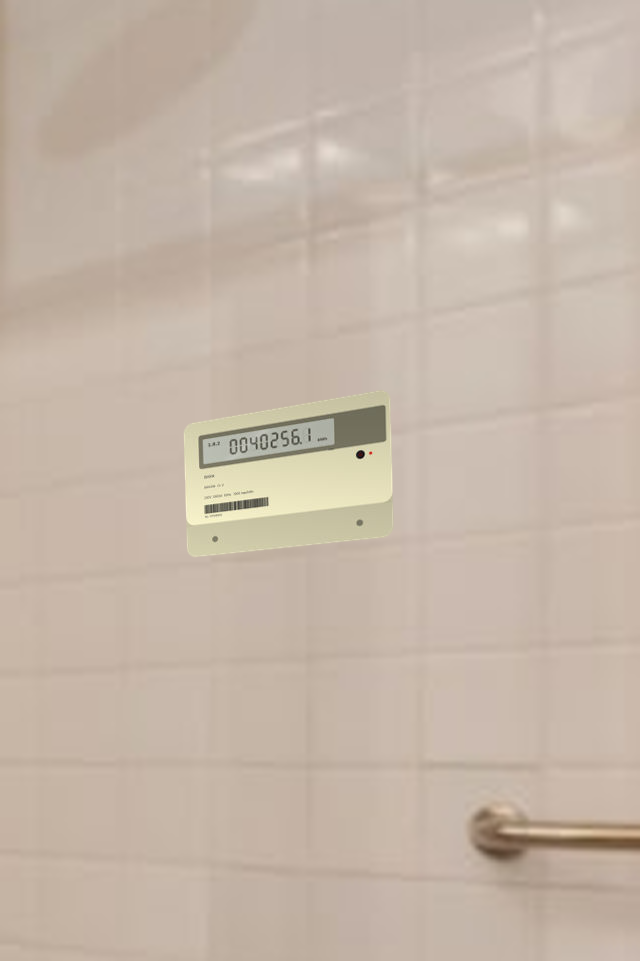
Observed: 40256.1 kWh
